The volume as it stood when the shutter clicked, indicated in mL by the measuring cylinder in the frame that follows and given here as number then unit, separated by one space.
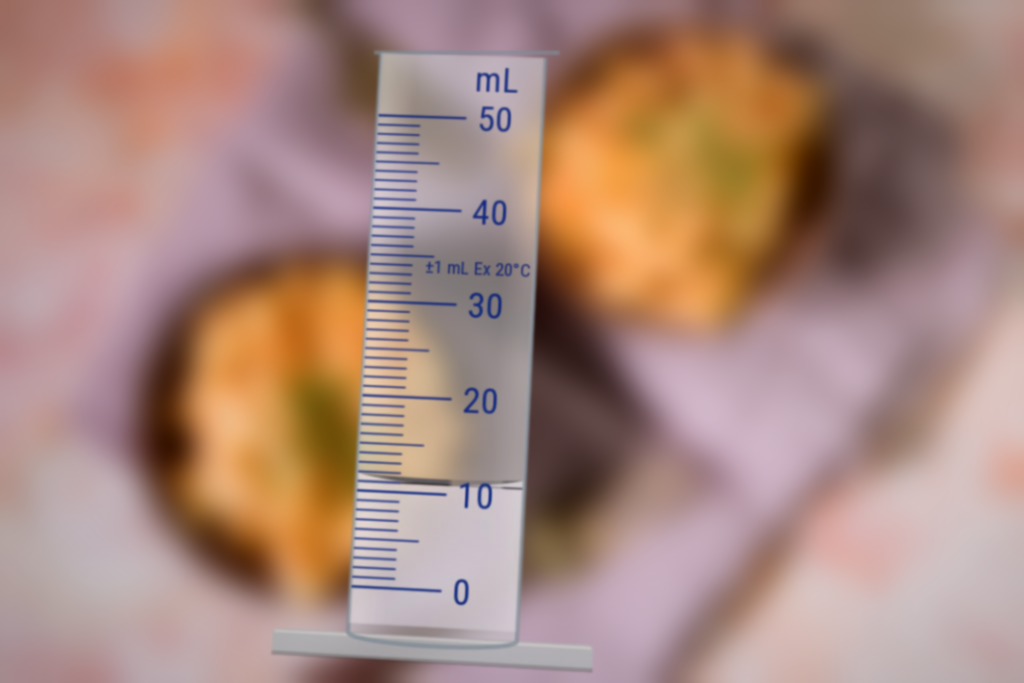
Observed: 11 mL
